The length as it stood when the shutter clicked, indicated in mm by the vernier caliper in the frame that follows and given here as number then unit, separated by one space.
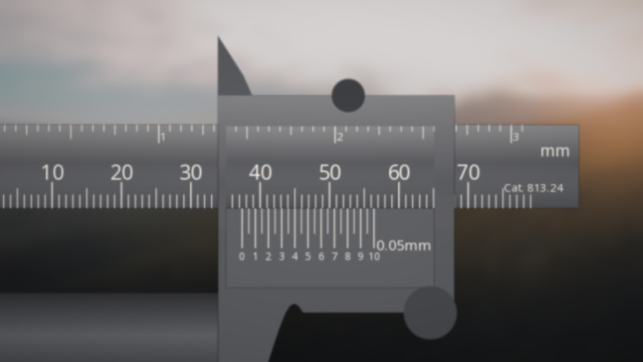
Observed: 37.4 mm
